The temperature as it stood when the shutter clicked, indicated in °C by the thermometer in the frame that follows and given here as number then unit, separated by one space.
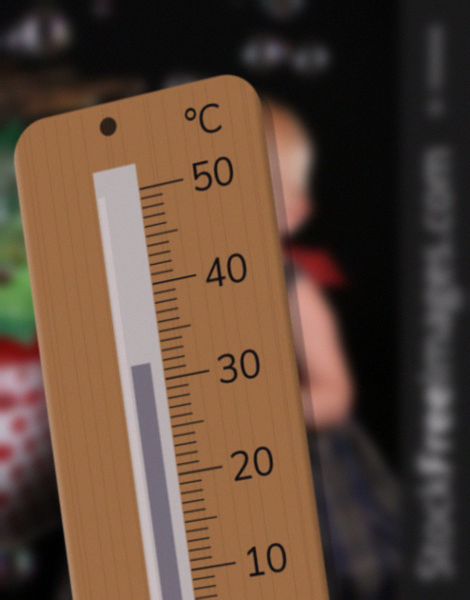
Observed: 32 °C
